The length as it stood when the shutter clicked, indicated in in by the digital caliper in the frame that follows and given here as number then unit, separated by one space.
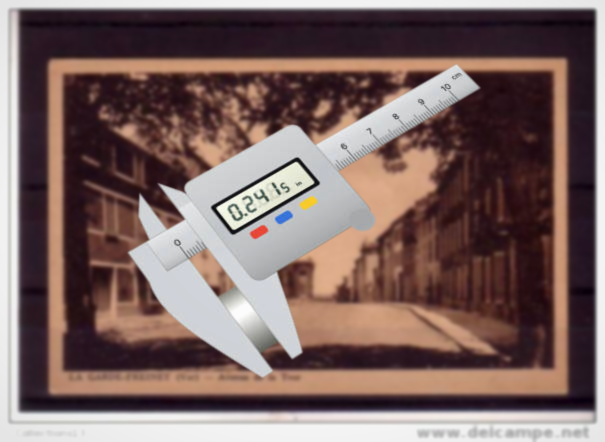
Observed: 0.2415 in
